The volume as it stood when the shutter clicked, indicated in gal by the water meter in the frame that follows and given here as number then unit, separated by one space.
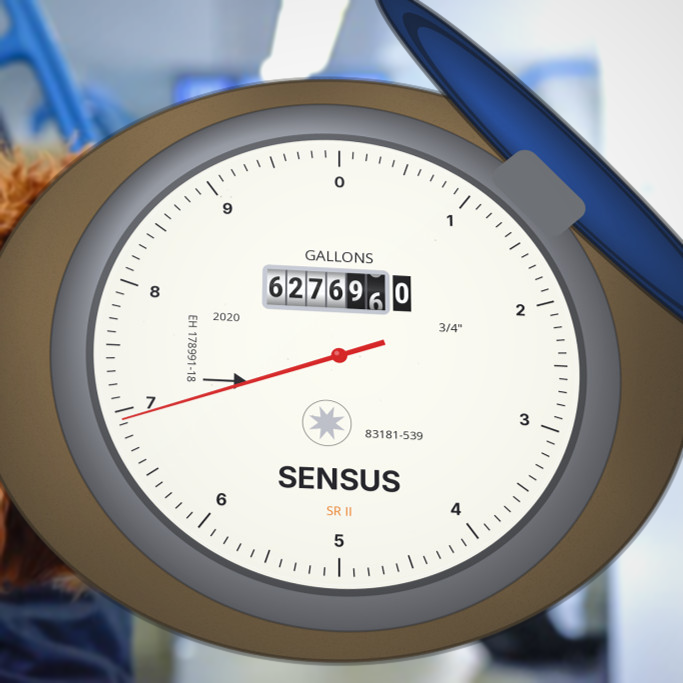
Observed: 6276956.9 gal
